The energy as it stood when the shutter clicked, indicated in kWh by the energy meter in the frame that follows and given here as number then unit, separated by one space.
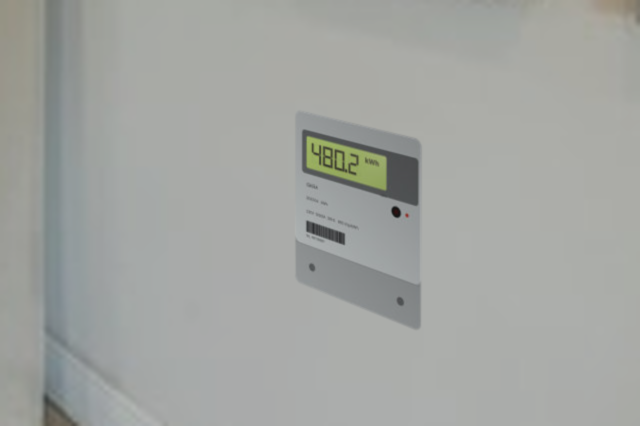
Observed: 480.2 kWh
